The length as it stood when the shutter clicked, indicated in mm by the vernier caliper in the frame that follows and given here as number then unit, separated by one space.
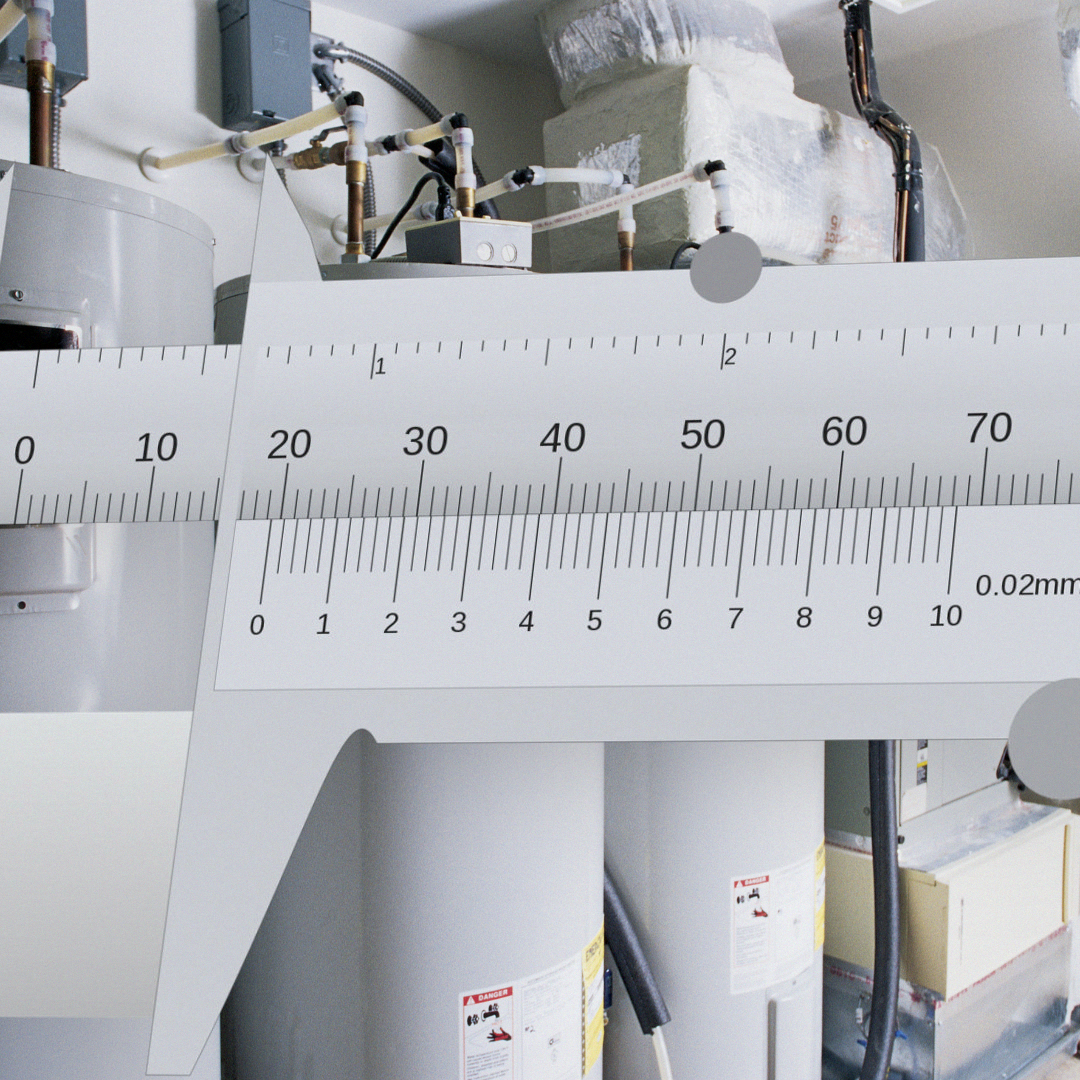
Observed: 19.3 mm
